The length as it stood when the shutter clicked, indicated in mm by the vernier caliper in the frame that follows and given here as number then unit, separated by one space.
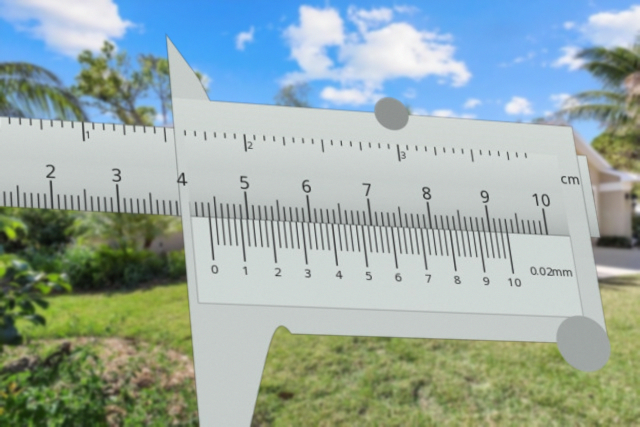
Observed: 44.0 mm
